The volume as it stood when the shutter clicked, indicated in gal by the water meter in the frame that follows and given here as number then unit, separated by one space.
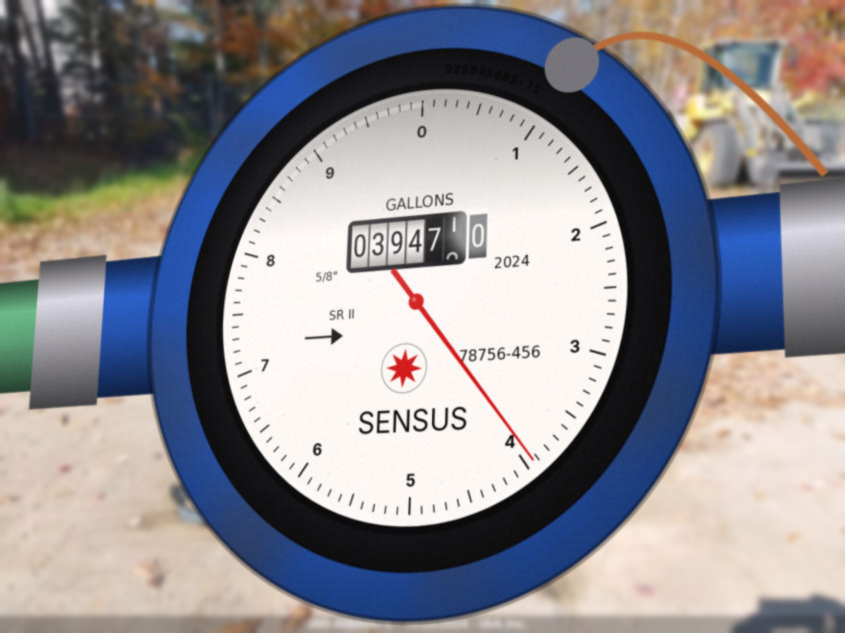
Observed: 394713.9 gal
